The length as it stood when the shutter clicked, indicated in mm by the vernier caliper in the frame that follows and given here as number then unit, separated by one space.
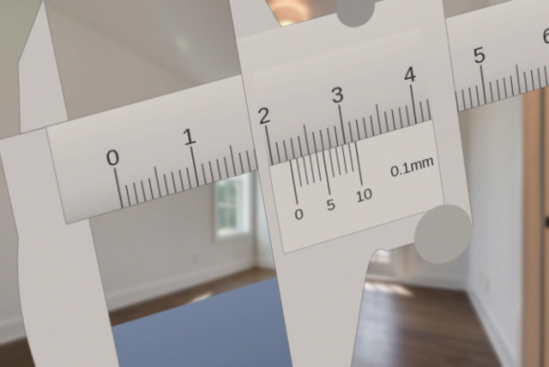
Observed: 22.4 mm
